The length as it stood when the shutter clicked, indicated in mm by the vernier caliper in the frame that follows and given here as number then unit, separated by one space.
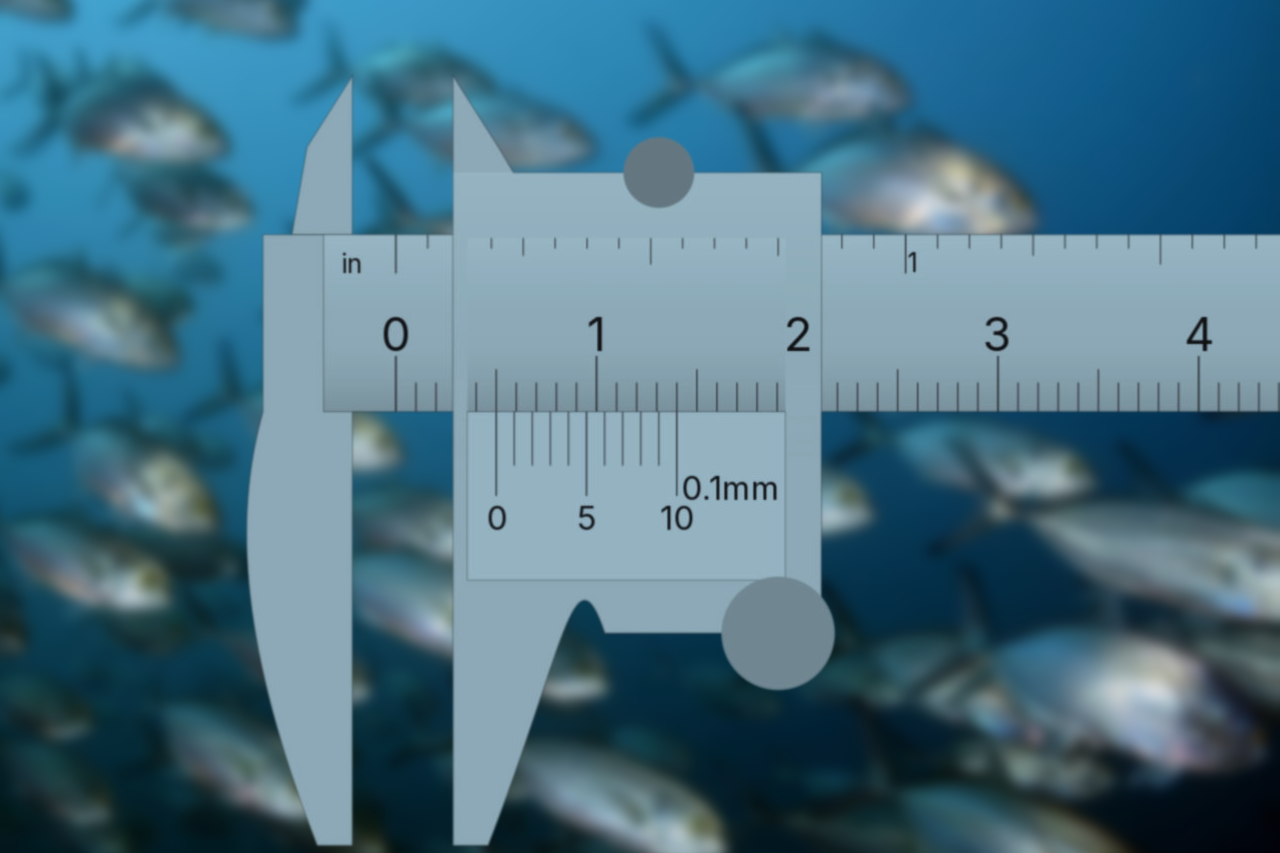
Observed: 5.0 mm
